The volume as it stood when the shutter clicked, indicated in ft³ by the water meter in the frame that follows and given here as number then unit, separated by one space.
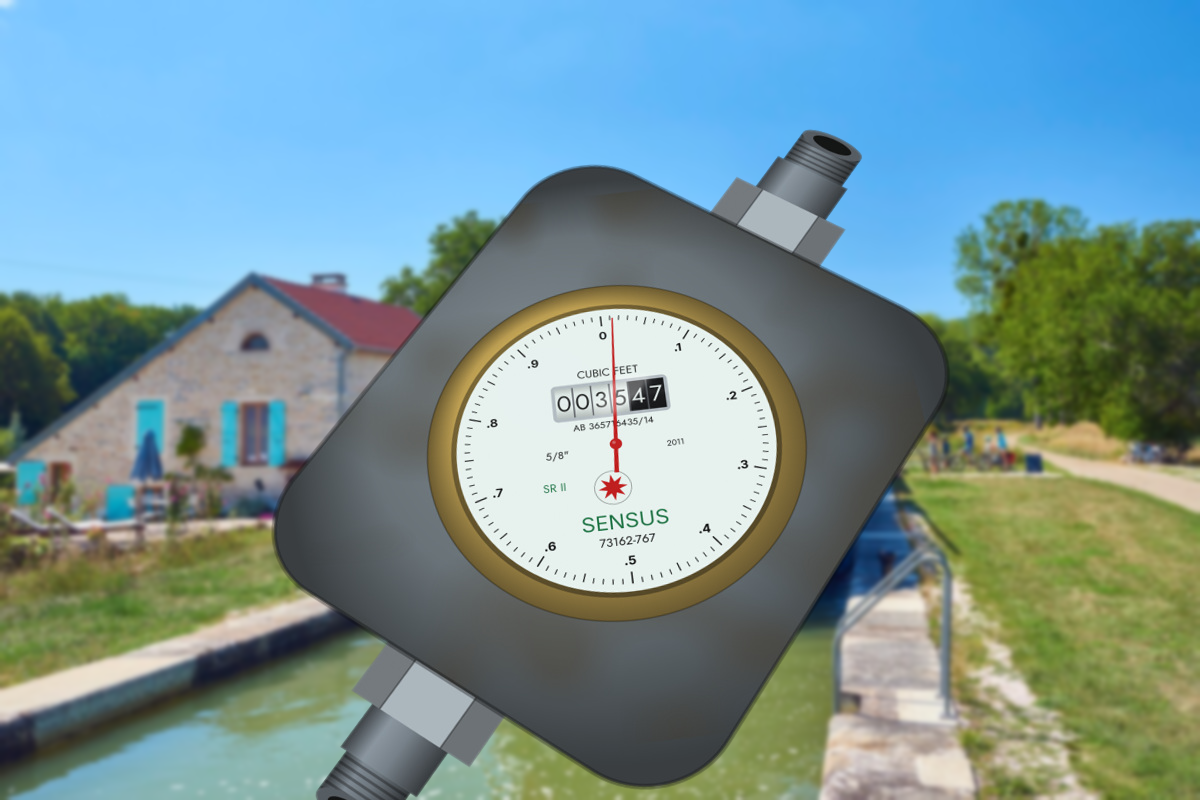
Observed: 3547.01 ft³
